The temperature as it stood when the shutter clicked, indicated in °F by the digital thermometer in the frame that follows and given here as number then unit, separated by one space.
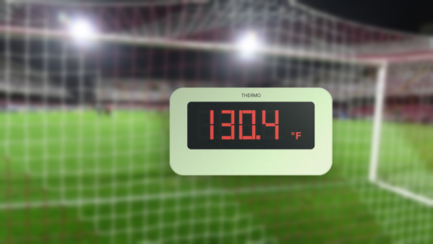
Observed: 130.4 °F
